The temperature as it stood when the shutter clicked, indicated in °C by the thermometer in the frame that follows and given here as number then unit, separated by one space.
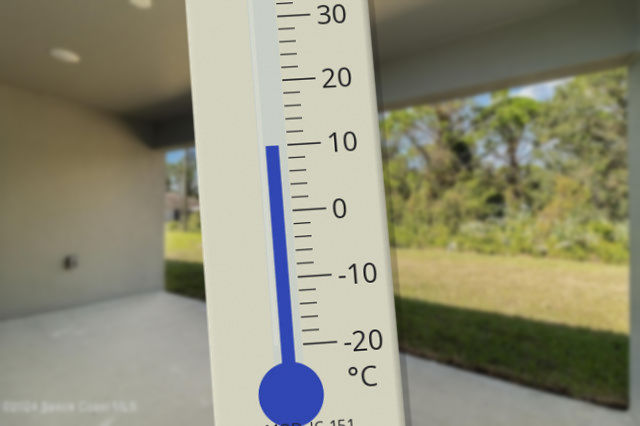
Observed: 10 °C
